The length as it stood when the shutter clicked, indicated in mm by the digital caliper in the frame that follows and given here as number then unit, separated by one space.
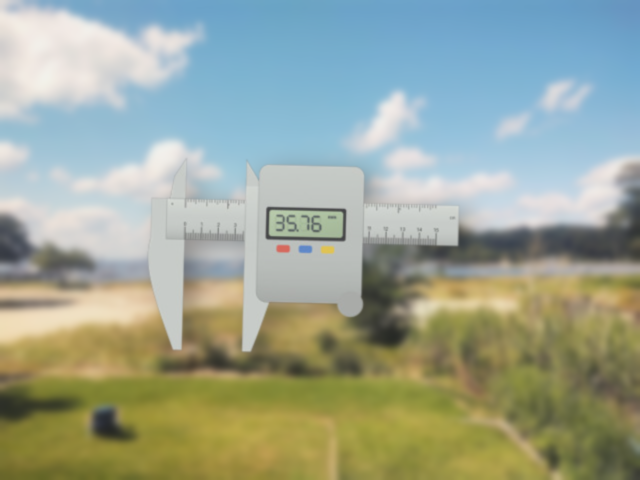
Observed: 35.76 mm
